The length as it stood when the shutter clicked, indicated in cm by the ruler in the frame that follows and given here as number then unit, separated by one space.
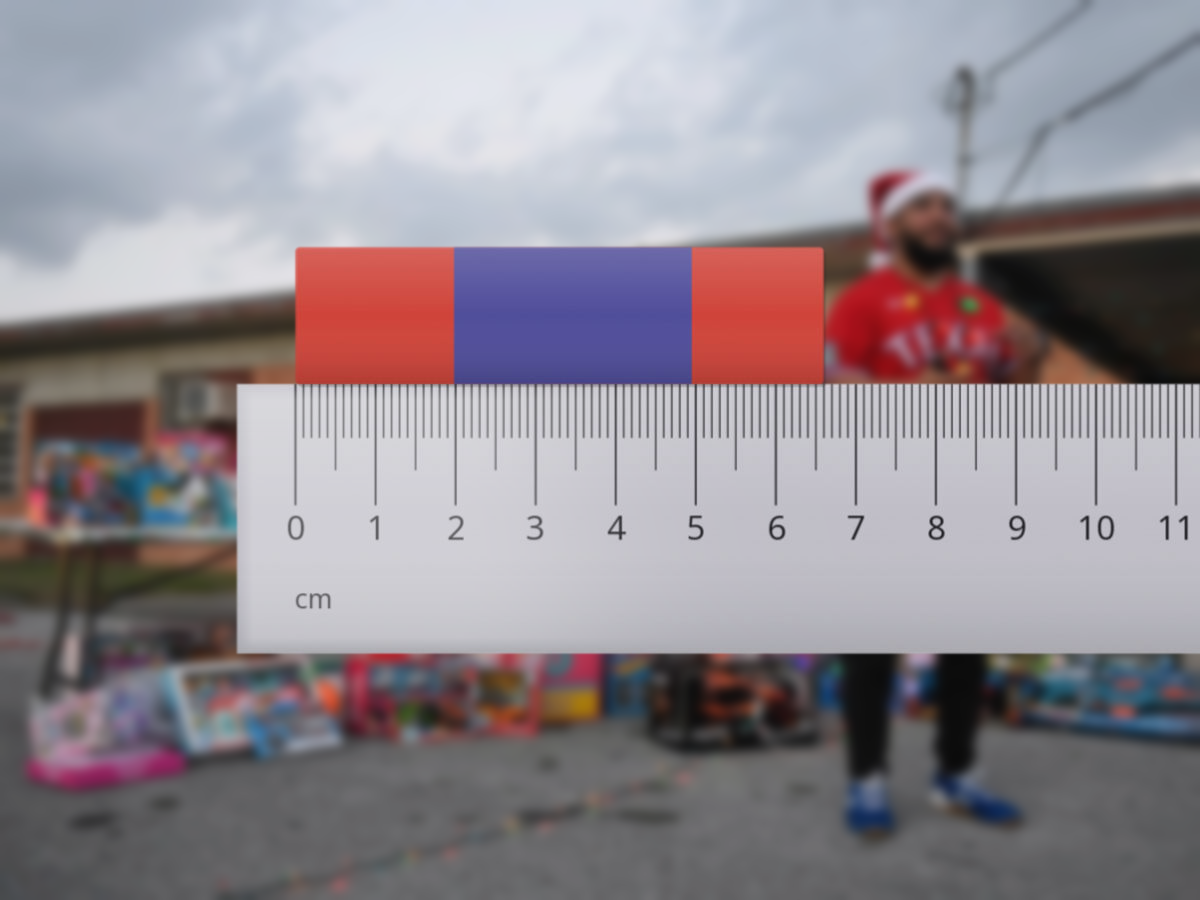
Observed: 6.6 cm
